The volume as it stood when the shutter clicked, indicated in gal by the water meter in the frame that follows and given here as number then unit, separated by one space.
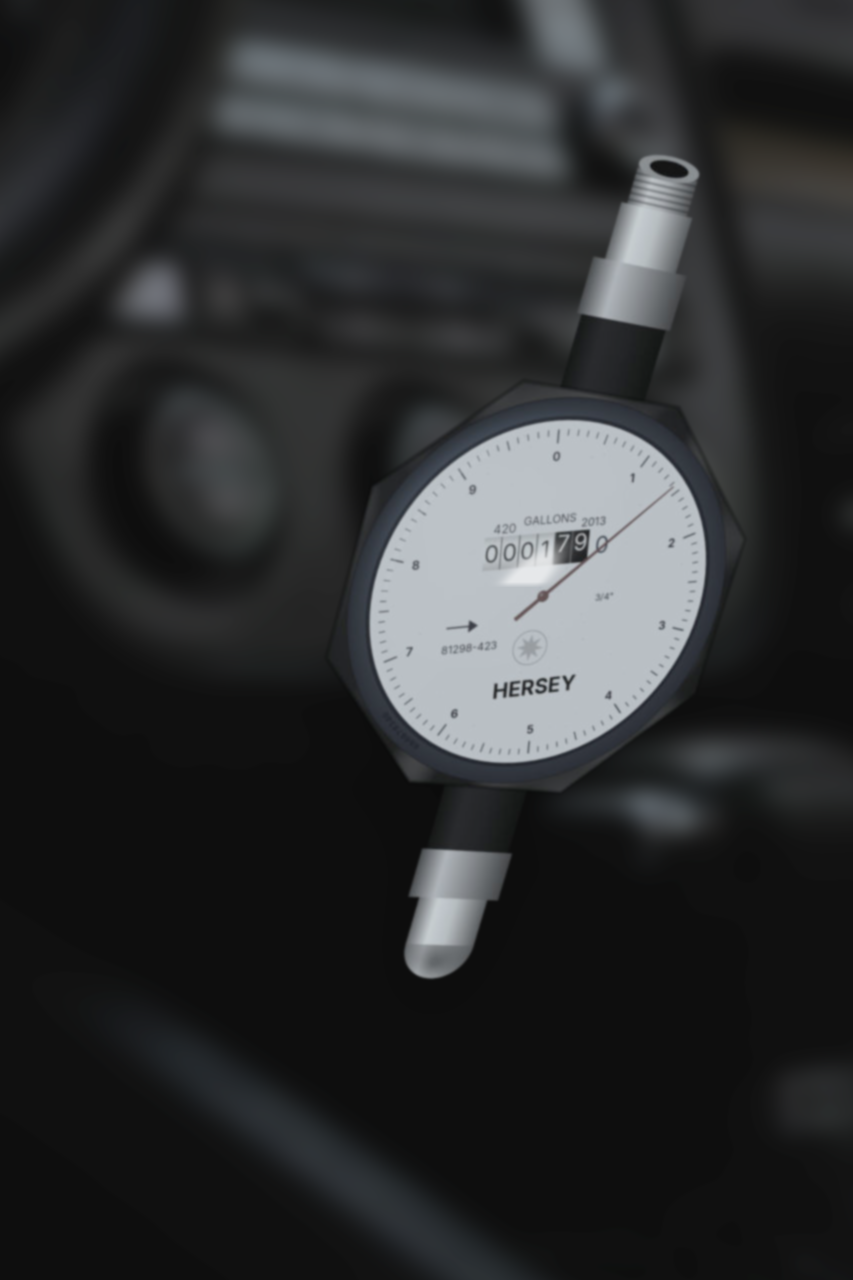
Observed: 1791.4 gal
